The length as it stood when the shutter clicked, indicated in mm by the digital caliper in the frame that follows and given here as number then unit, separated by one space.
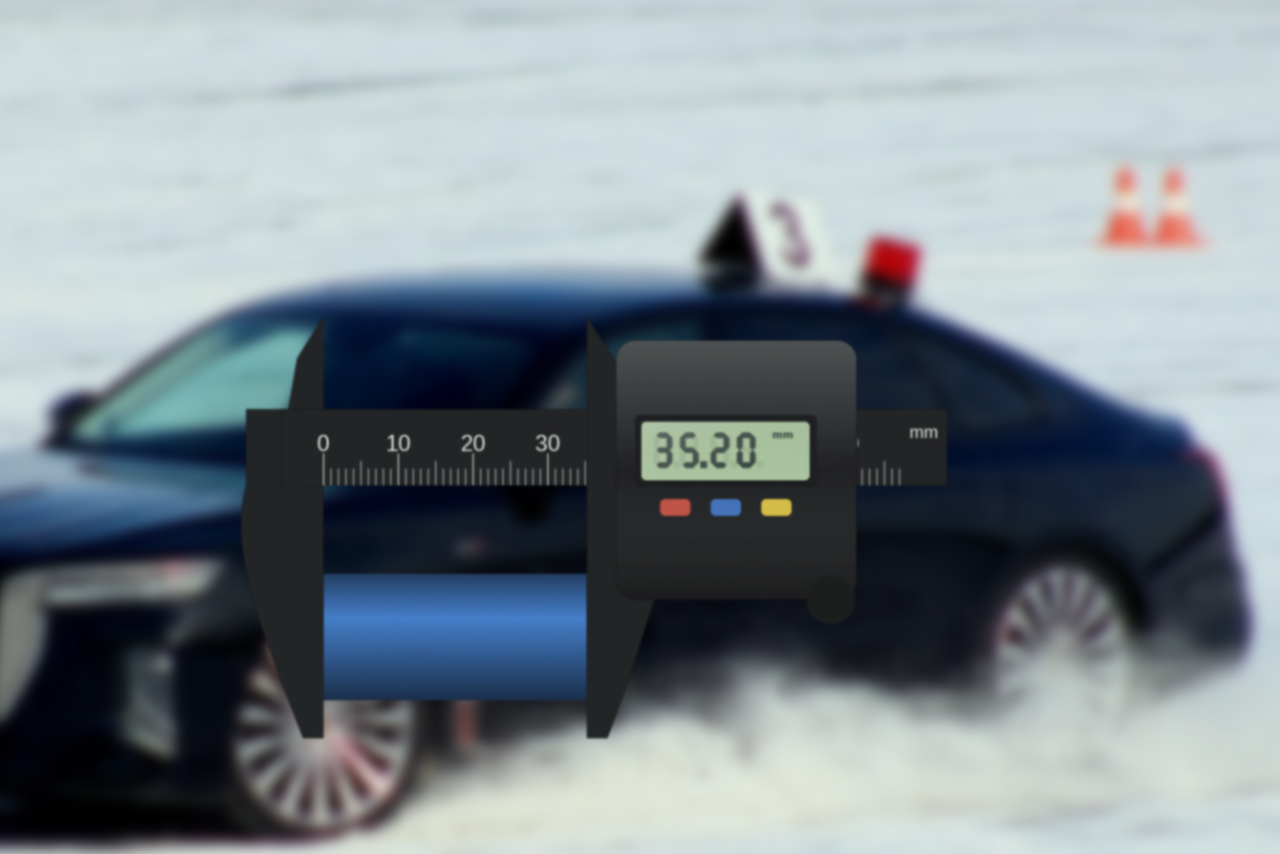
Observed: 35.20 mm
